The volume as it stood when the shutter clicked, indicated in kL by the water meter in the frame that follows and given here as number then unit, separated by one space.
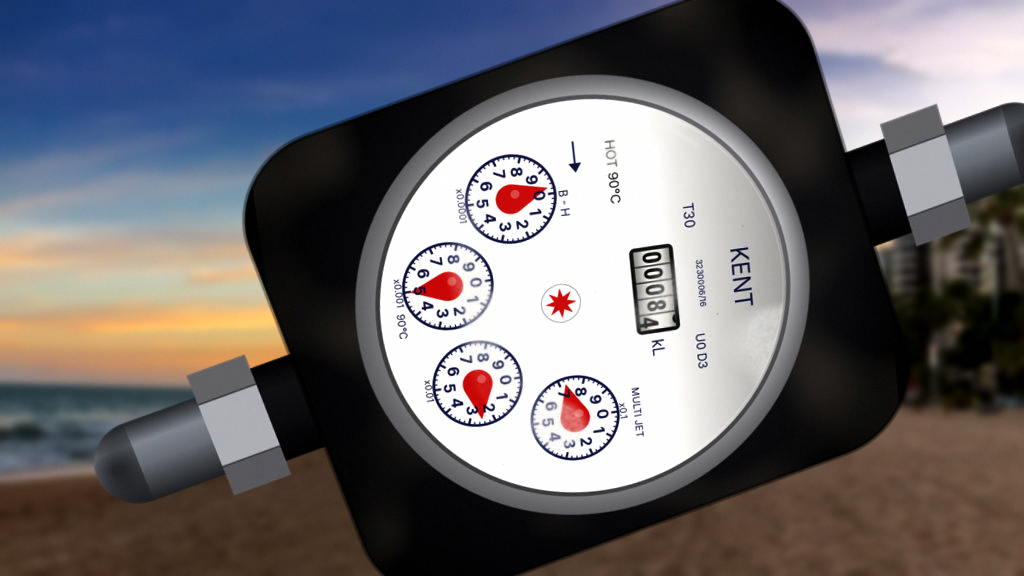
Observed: 83.7249 kL
